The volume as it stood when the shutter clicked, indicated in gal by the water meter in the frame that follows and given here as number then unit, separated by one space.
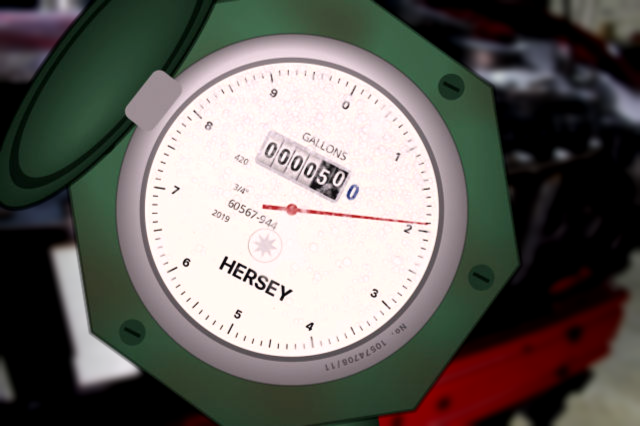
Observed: 501.9 gal
